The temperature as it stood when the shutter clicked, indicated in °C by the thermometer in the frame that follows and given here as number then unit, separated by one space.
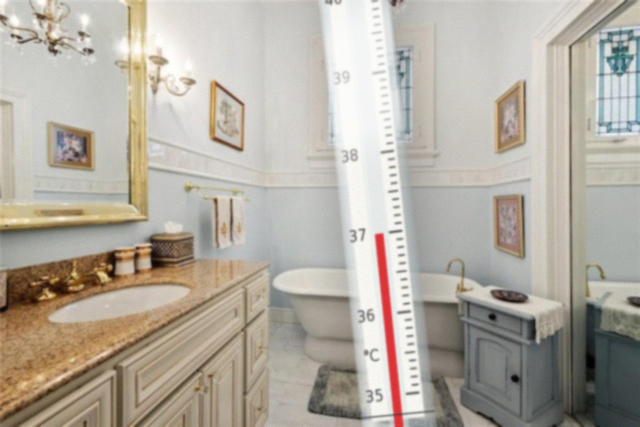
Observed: 37 °C
